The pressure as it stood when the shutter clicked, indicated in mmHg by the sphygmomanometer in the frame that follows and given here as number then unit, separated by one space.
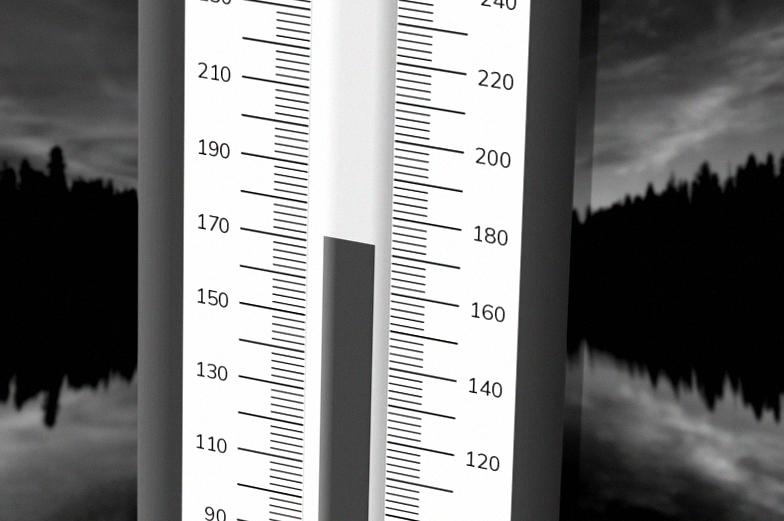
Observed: 172 mmHg
